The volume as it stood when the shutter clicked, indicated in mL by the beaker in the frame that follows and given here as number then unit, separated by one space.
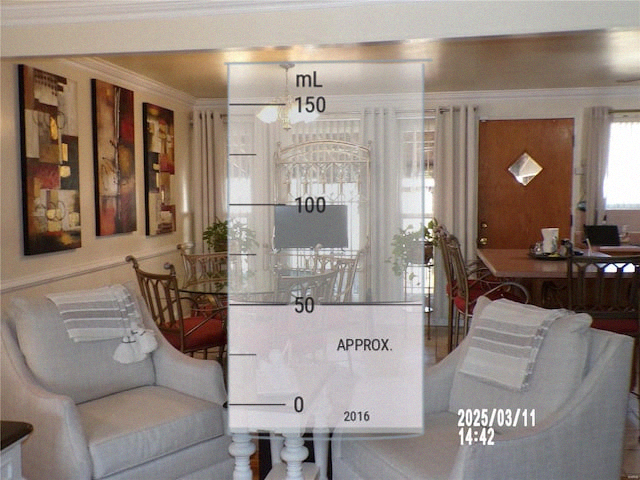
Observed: 50 mL
